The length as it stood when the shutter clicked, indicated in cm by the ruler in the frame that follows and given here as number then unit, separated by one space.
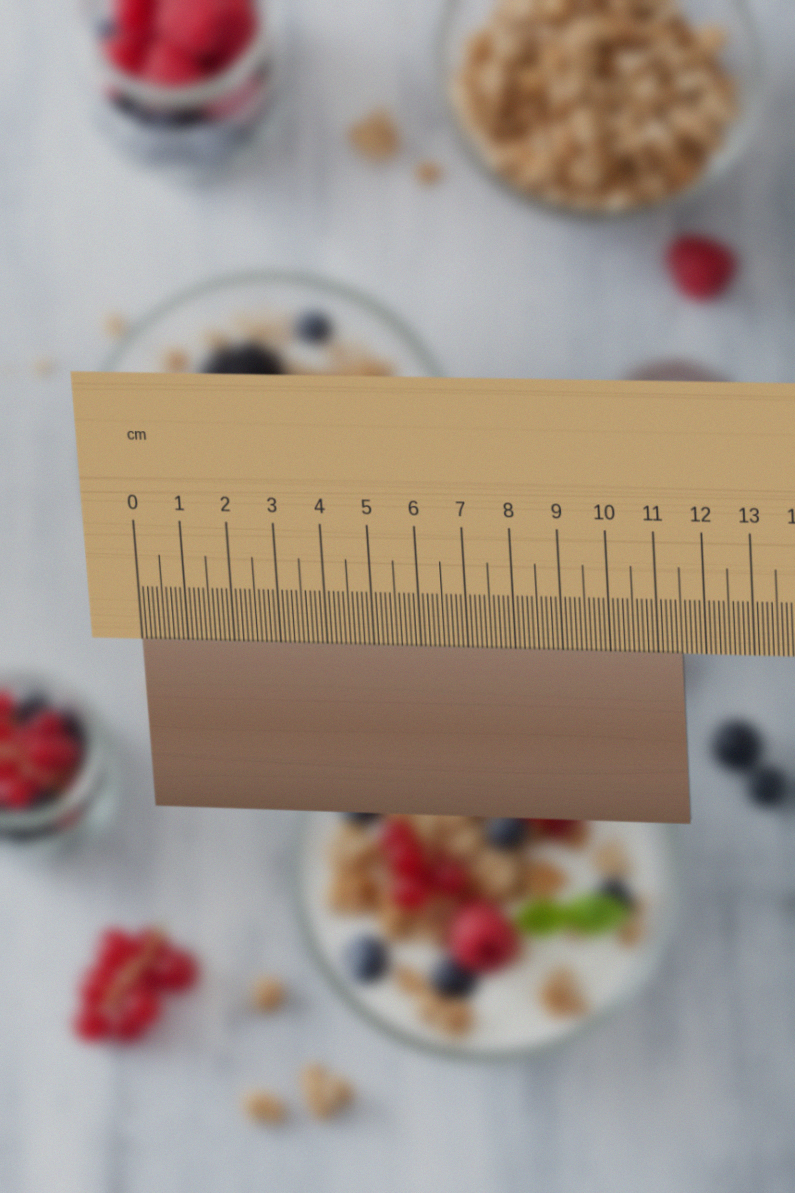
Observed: 11.5 cm
